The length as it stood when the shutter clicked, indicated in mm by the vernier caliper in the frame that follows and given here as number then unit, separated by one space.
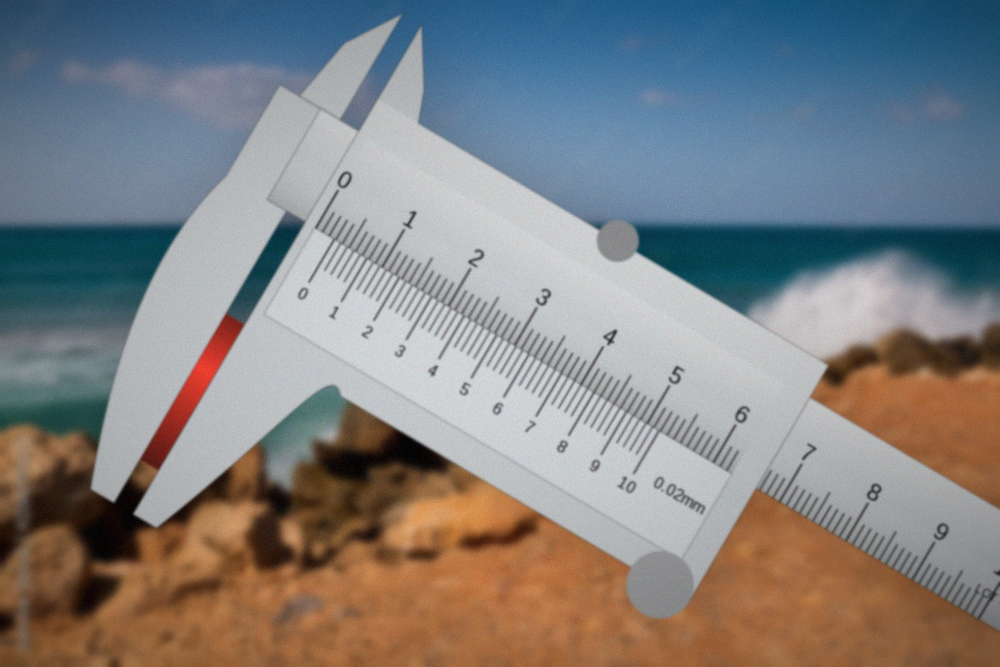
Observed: 2.8 mm
